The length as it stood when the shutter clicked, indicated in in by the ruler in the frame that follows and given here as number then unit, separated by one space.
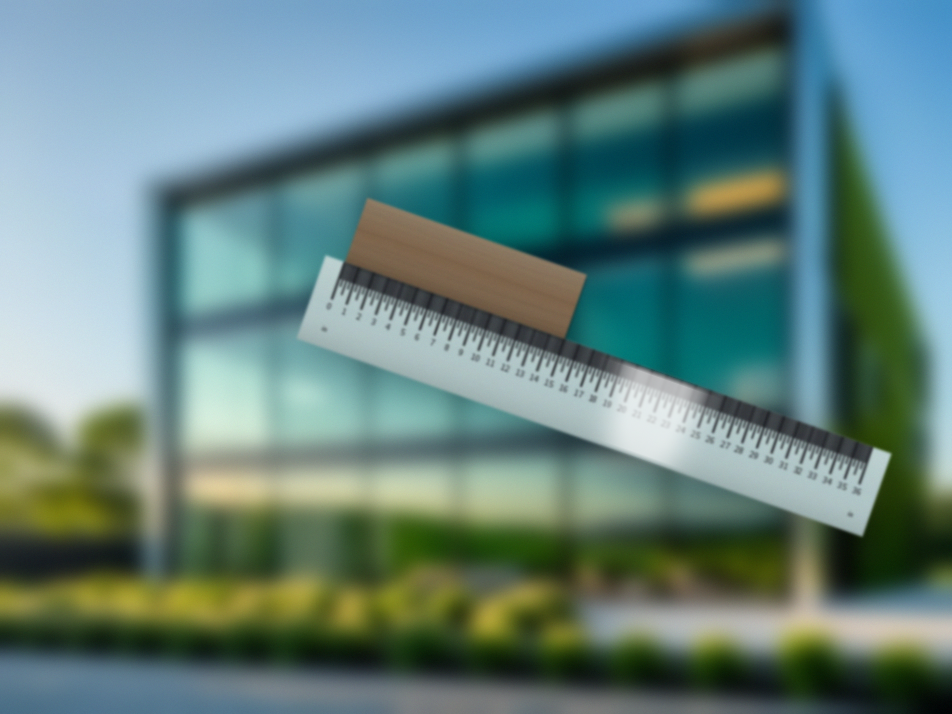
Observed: 15 in
